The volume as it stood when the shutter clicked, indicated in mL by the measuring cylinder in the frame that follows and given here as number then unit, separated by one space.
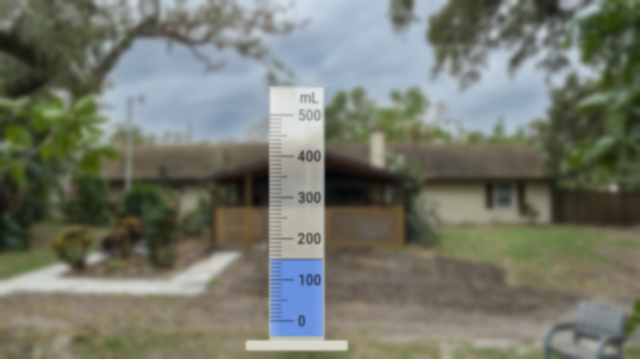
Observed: 150 mL
